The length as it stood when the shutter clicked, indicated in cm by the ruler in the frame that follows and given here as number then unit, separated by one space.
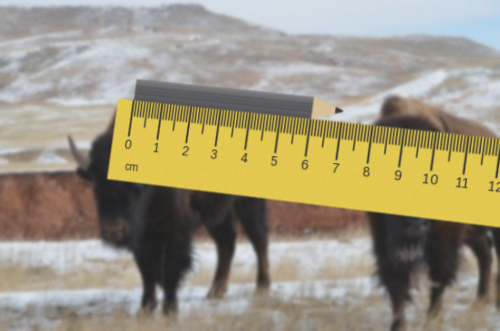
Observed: 7 cm
